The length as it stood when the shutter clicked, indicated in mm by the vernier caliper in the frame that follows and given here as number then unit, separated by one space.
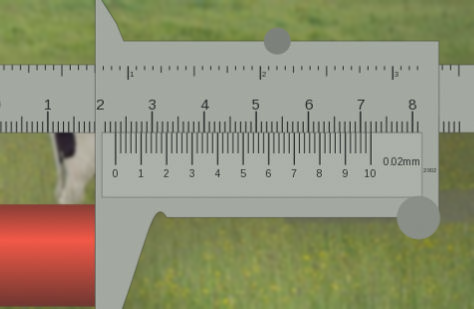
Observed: 23.0 mm
